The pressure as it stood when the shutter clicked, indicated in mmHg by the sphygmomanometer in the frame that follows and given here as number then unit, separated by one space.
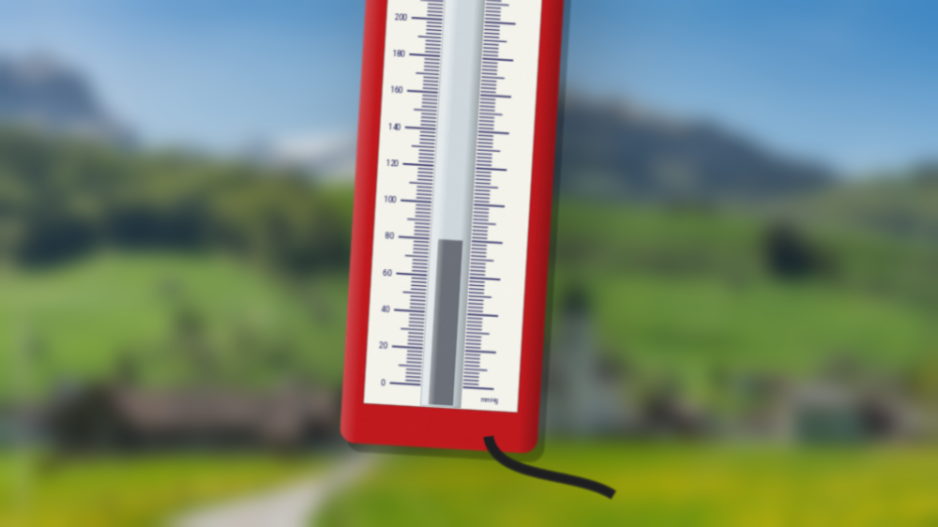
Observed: 80 mmHg
